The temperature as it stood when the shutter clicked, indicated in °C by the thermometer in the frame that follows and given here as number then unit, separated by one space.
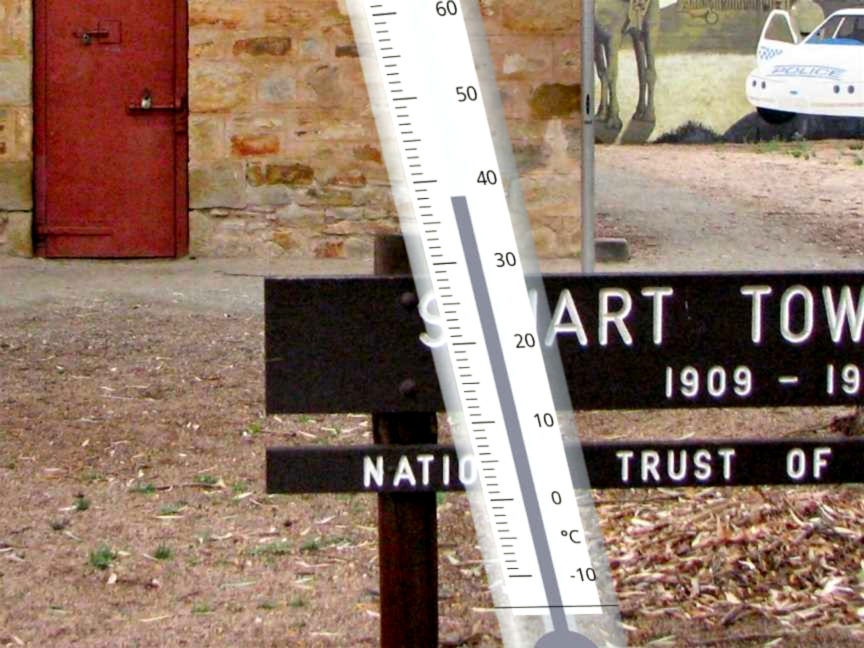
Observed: 38 °C
